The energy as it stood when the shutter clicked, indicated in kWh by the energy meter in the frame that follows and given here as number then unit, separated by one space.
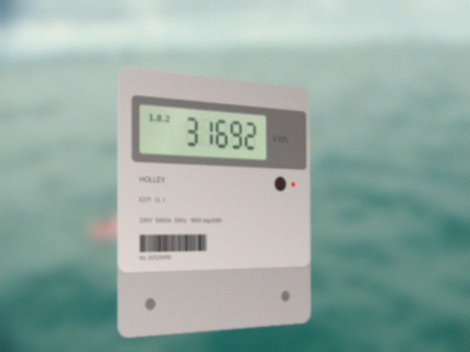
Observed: 31692 kWh
